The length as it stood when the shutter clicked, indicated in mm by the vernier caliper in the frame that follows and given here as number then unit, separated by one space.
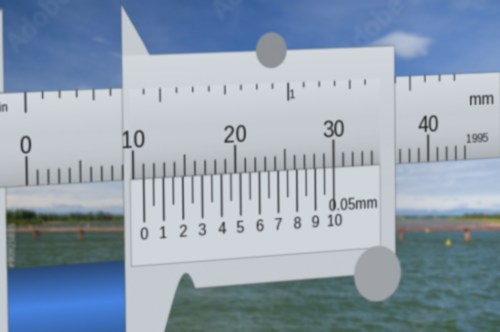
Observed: 11.0 mm
